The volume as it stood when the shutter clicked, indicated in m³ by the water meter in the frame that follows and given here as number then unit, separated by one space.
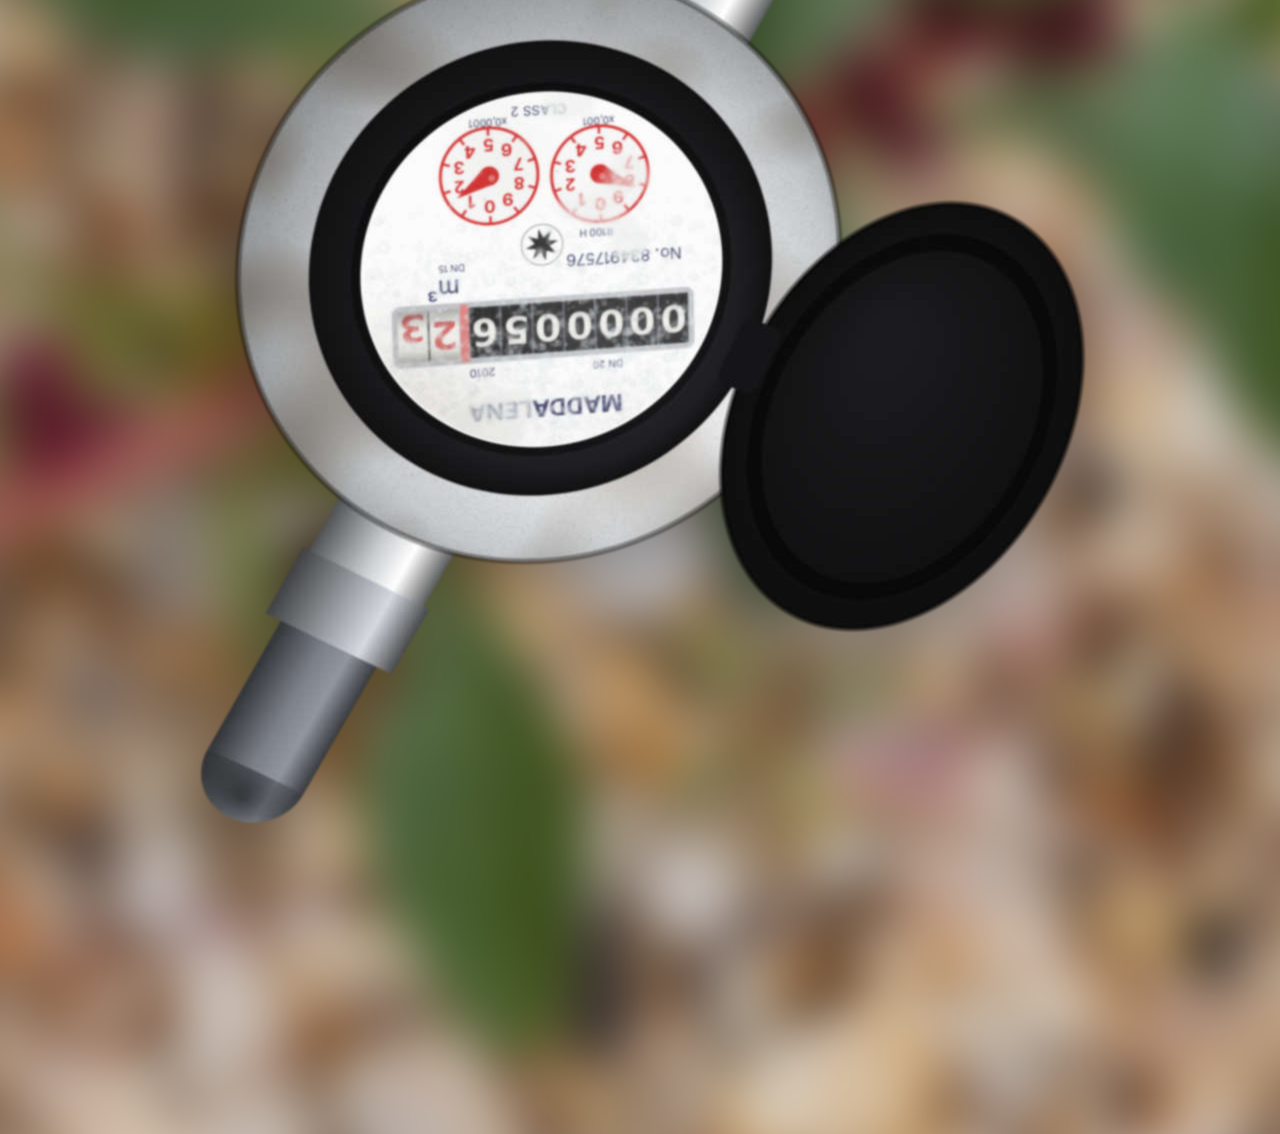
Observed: 56.2281 m³
